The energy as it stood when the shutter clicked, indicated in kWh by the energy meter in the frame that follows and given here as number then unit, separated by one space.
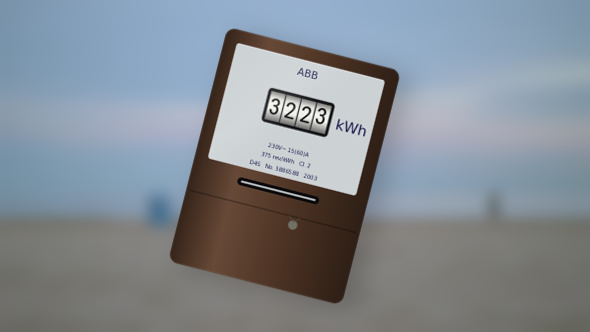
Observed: 3223 kWh
